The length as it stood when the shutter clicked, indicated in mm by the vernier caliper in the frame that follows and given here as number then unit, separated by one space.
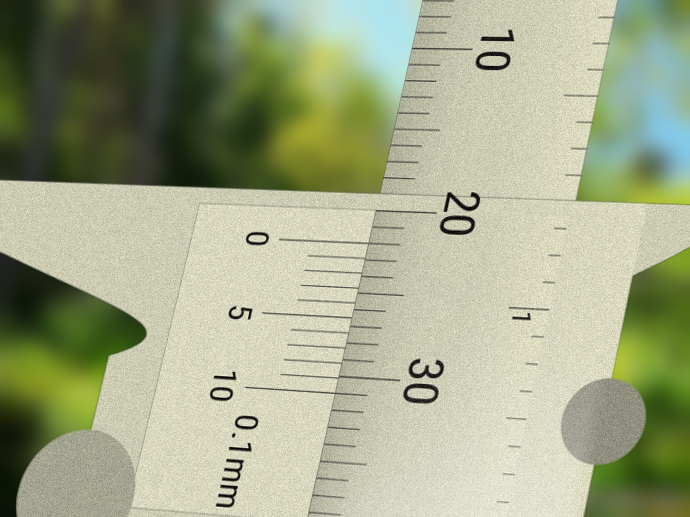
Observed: 22.0 mm
